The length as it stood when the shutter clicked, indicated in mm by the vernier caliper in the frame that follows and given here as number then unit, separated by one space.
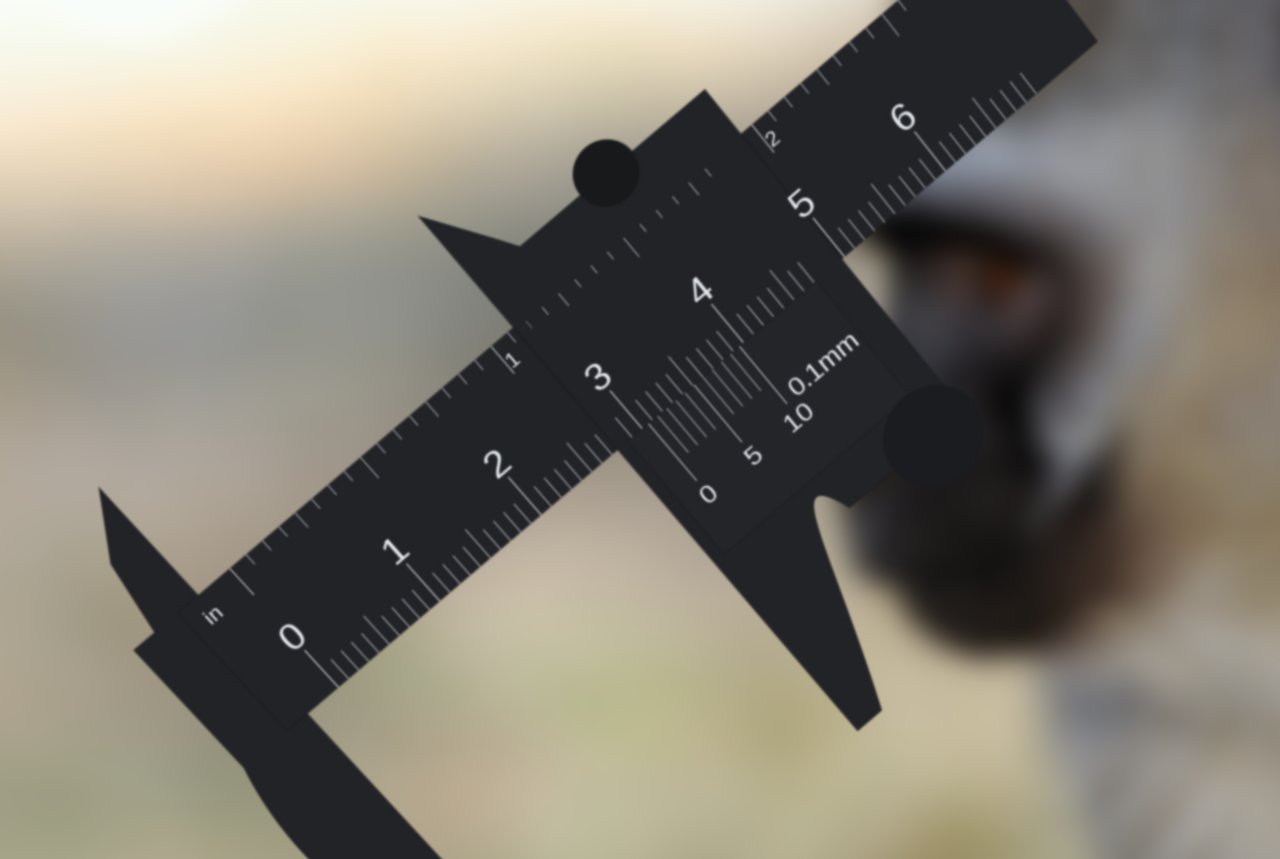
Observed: 30.6 mm
